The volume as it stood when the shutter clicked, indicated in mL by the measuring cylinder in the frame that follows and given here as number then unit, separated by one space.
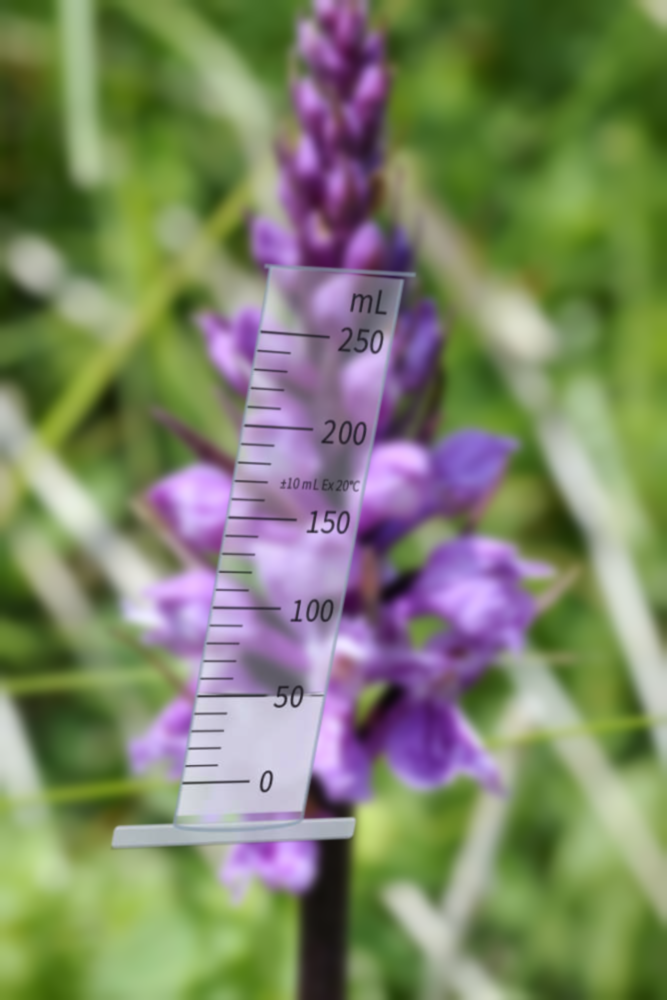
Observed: 50 mL
